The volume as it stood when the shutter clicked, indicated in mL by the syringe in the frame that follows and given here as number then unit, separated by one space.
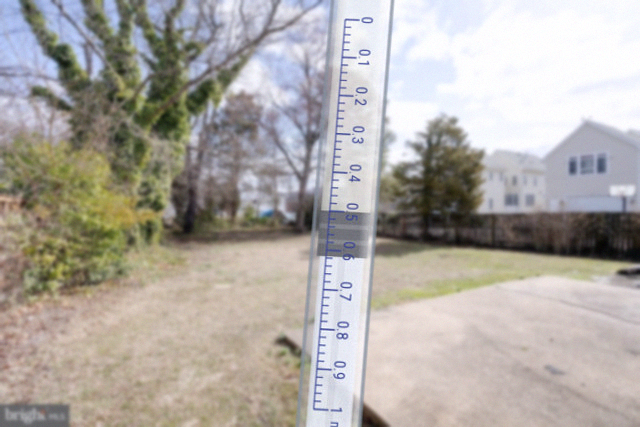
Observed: 0.5 mL
